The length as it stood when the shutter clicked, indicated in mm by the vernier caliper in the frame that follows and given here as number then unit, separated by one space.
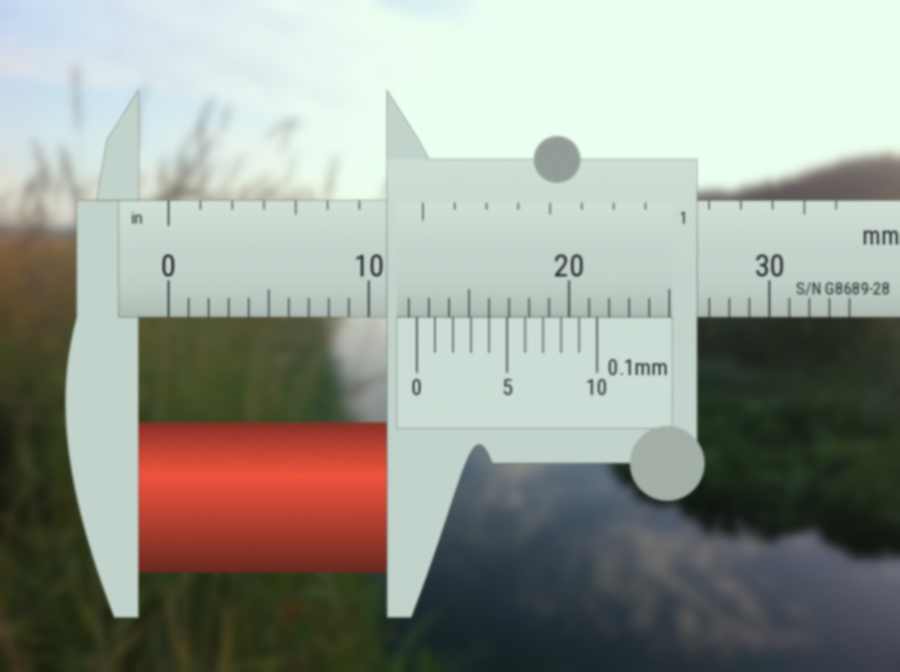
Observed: 12.4 mm
